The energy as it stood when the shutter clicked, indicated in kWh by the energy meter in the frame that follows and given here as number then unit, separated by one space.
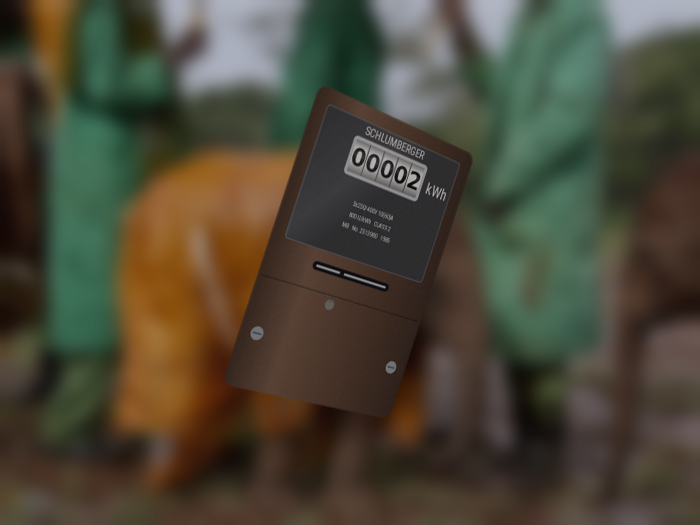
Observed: 2 kWh
